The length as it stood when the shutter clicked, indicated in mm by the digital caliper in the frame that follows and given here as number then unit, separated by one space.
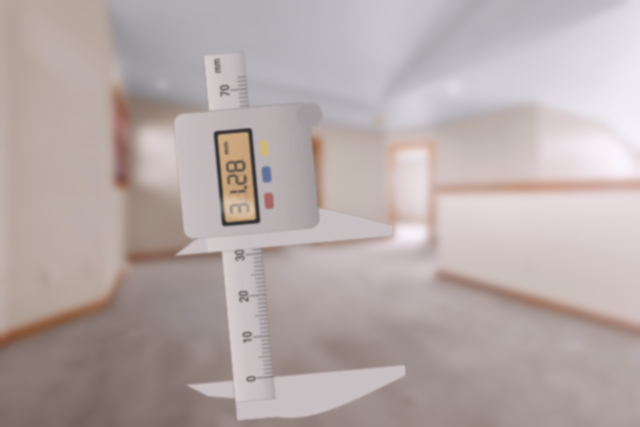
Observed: 31.28 mm
